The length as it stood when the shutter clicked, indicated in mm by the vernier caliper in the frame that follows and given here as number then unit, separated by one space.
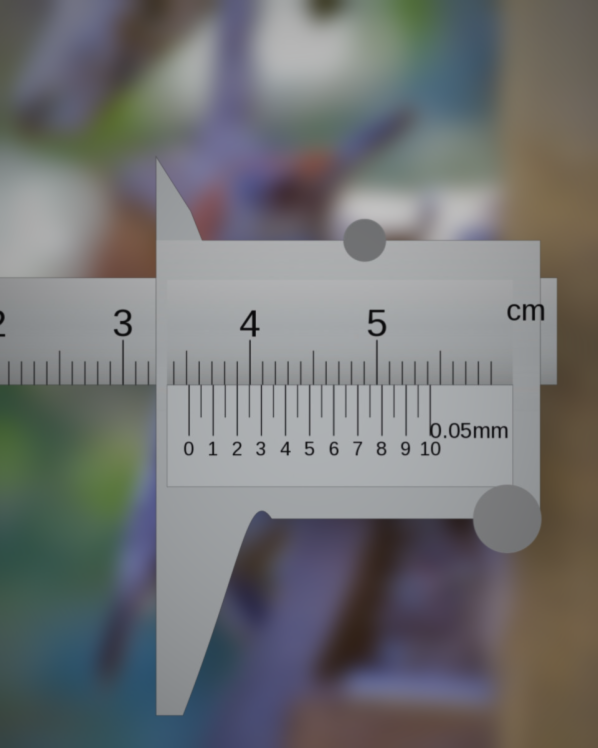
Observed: 35.2 mm
